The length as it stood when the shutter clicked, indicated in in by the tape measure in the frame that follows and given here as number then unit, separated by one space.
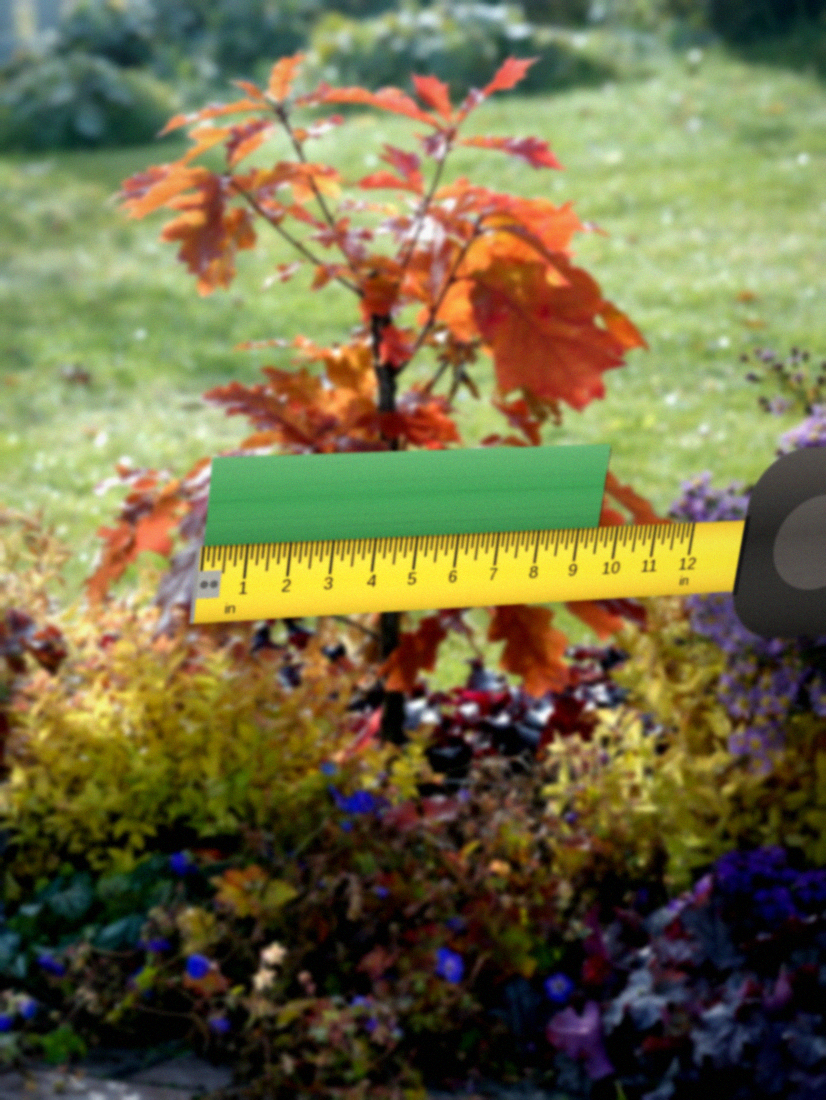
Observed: 9.5 in
